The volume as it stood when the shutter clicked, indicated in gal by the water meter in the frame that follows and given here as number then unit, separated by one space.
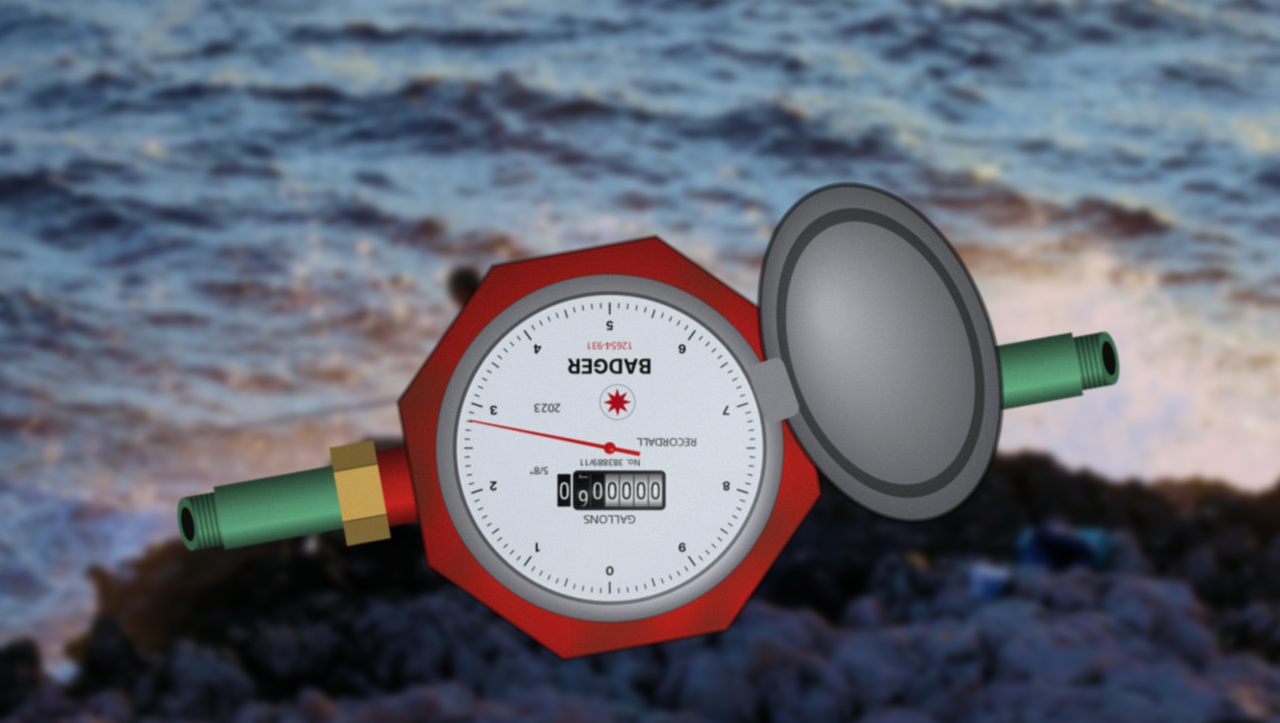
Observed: 62.8 gal
